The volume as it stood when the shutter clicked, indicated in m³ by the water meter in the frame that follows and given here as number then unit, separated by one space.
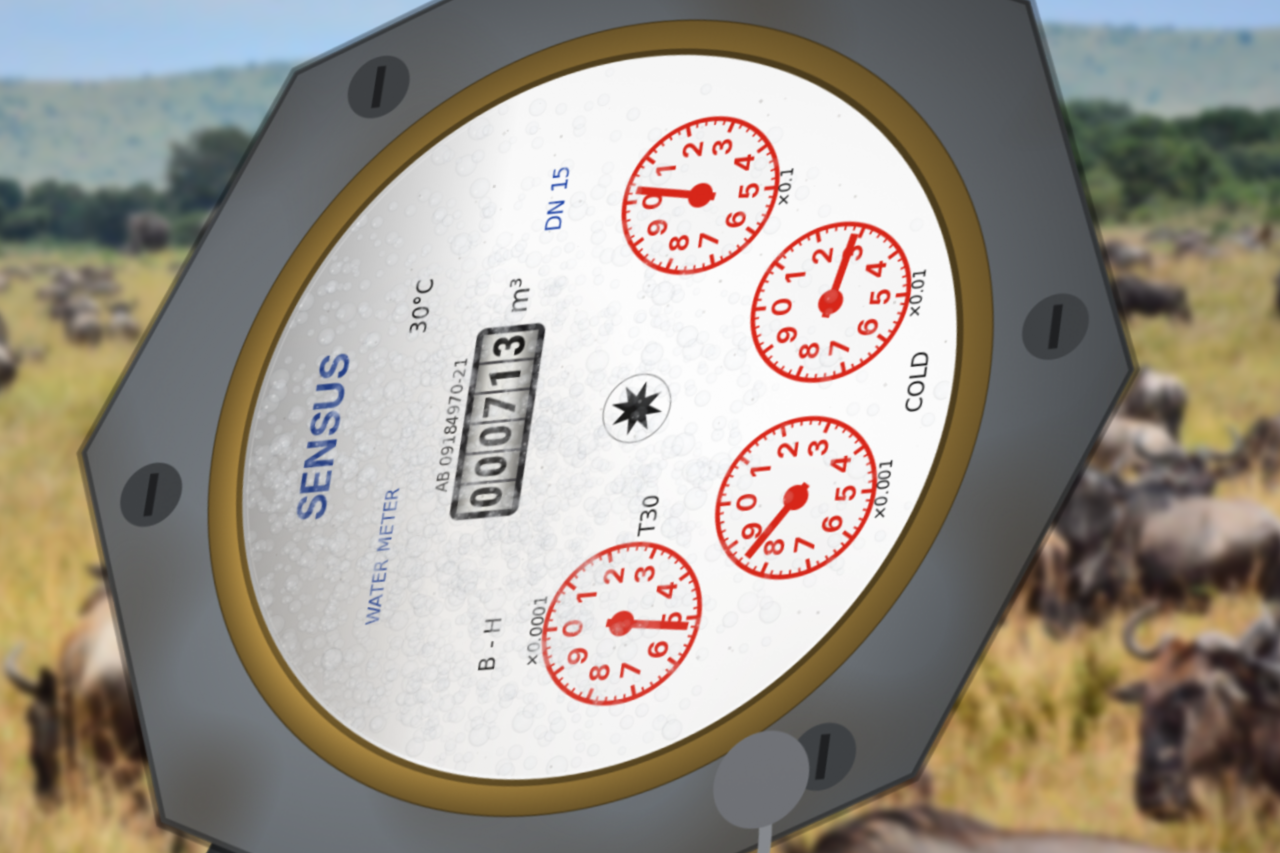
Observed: 713.0285 m³
